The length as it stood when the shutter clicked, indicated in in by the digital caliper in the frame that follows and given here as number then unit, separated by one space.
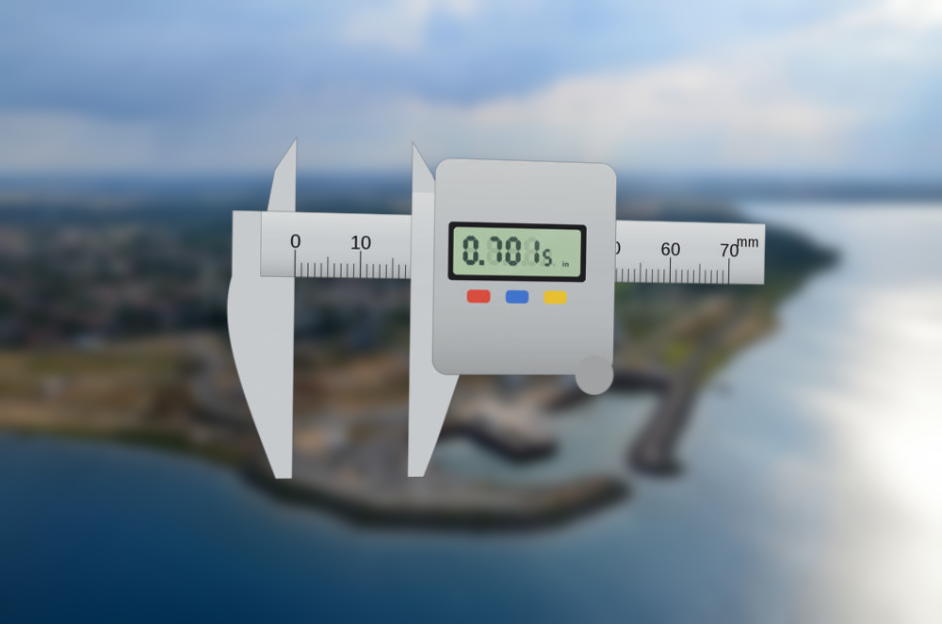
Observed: 0.7015 in
